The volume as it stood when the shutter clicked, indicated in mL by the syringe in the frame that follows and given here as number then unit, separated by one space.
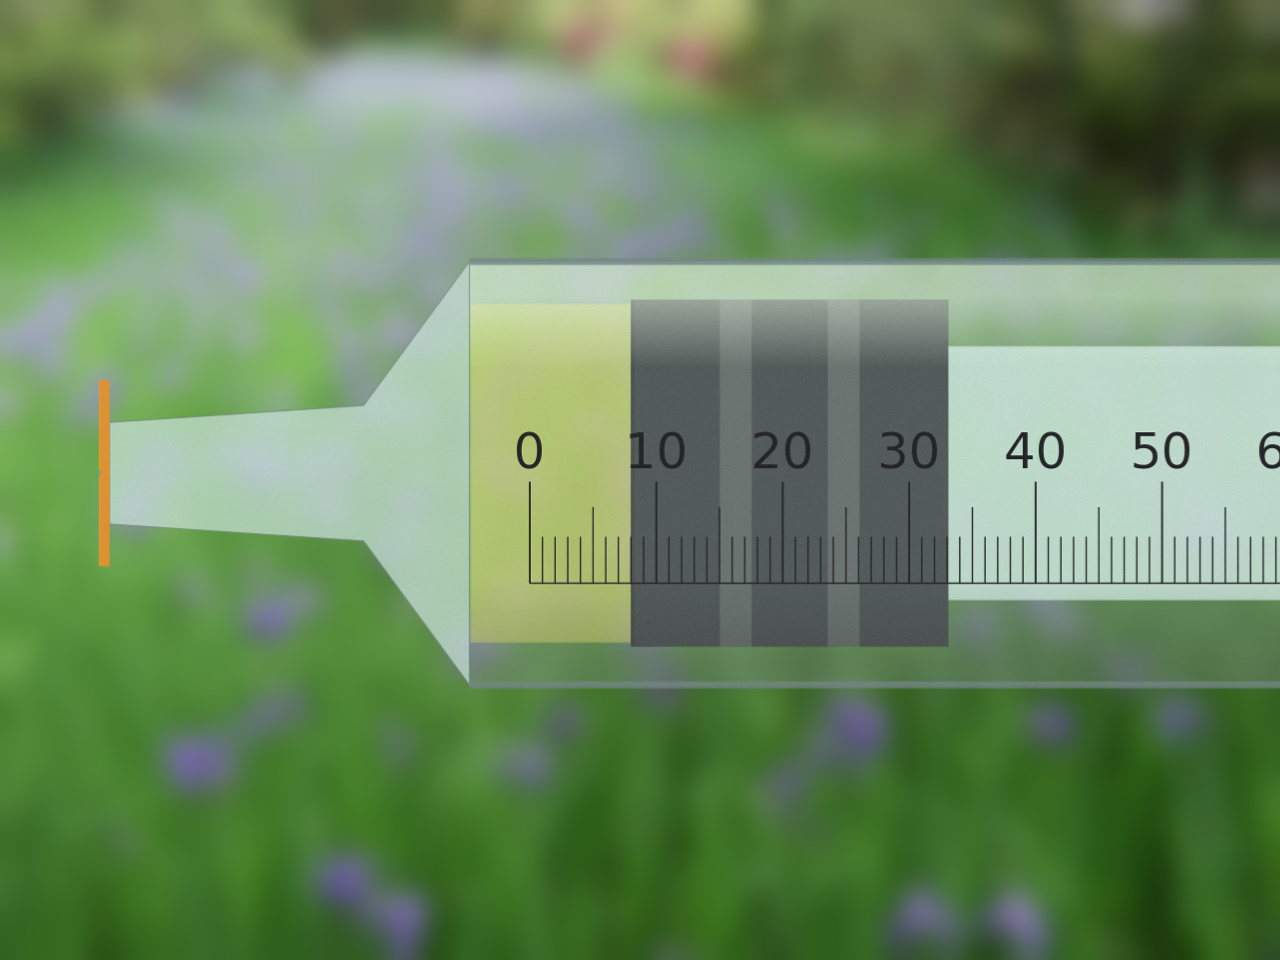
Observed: 8 mL
